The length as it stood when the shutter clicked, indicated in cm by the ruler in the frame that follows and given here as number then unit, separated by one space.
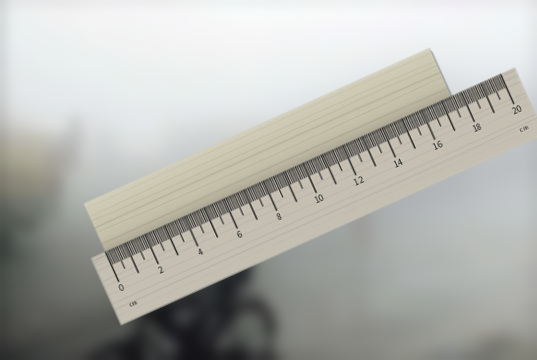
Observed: 17.5 cm
